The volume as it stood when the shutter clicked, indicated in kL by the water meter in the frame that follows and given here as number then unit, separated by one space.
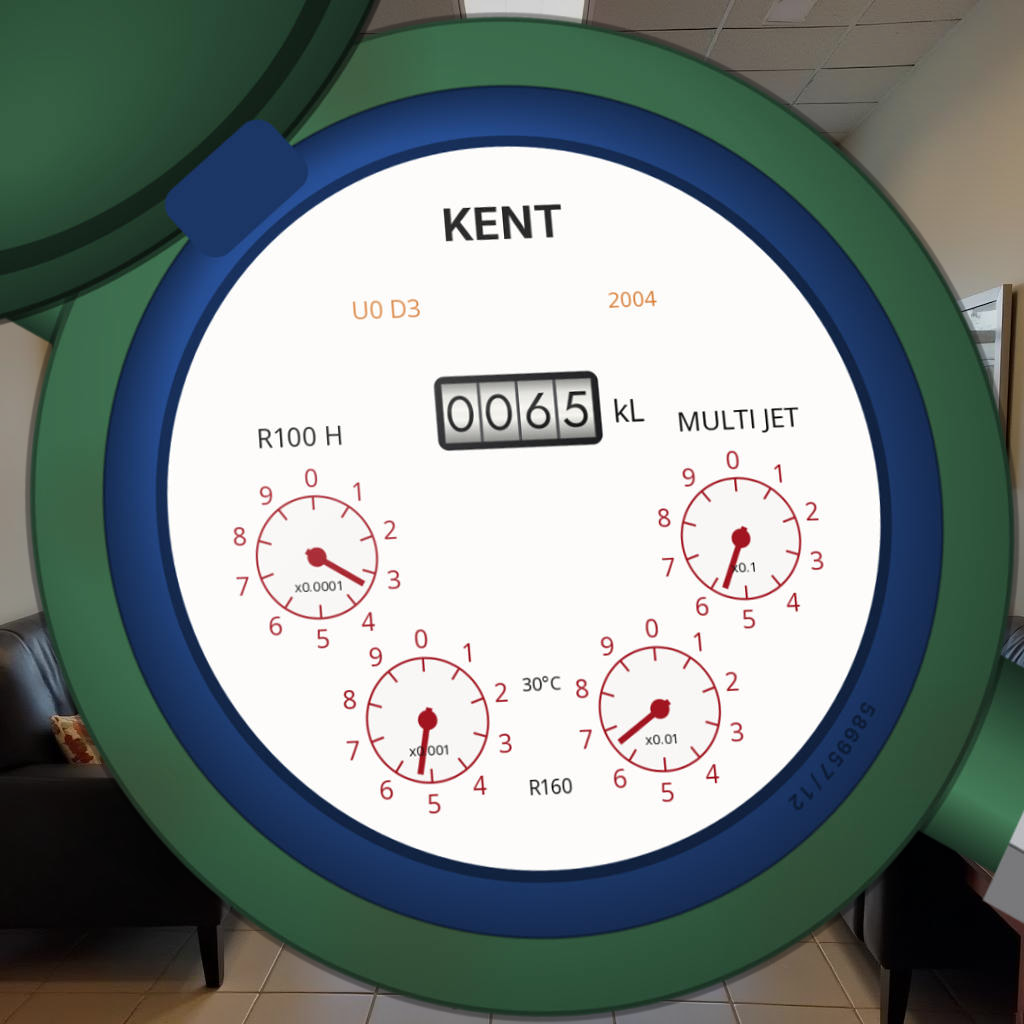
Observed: 65.5653 kL
